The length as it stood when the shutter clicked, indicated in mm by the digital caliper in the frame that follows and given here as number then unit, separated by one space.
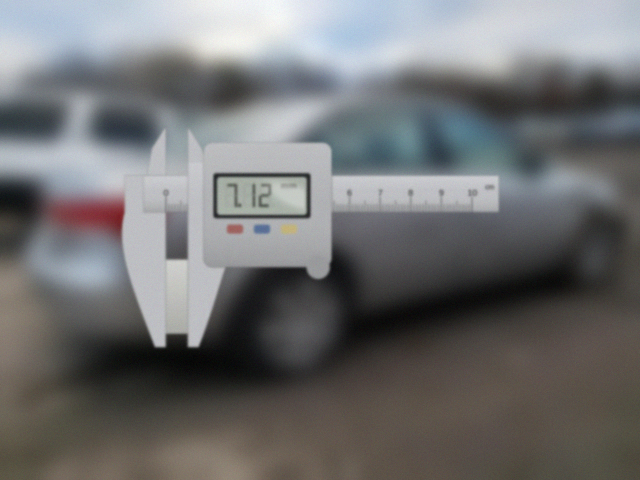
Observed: 7.12 mm
